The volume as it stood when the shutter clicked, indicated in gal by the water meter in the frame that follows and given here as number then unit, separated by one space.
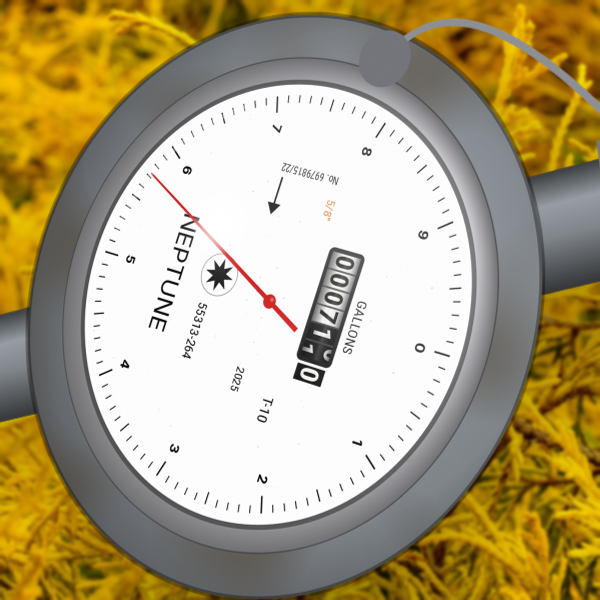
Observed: 7105.7 gal
